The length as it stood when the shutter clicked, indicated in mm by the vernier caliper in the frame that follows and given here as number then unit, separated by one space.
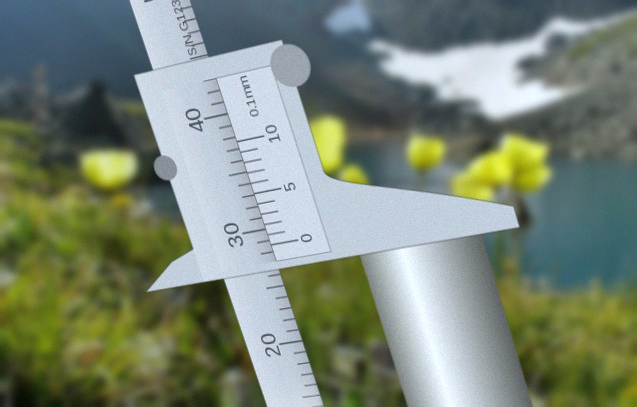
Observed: 28.6 mm
